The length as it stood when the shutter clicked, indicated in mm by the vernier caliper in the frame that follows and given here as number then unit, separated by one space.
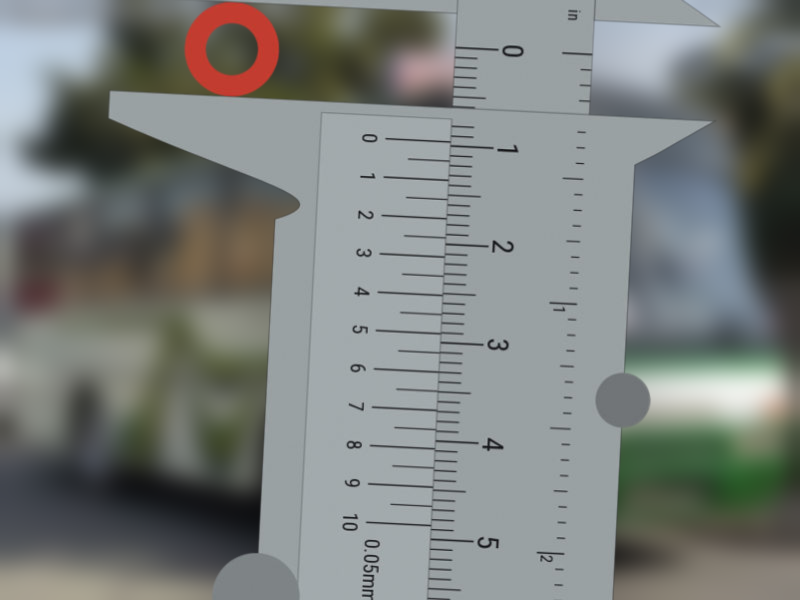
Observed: 9.6 mm
